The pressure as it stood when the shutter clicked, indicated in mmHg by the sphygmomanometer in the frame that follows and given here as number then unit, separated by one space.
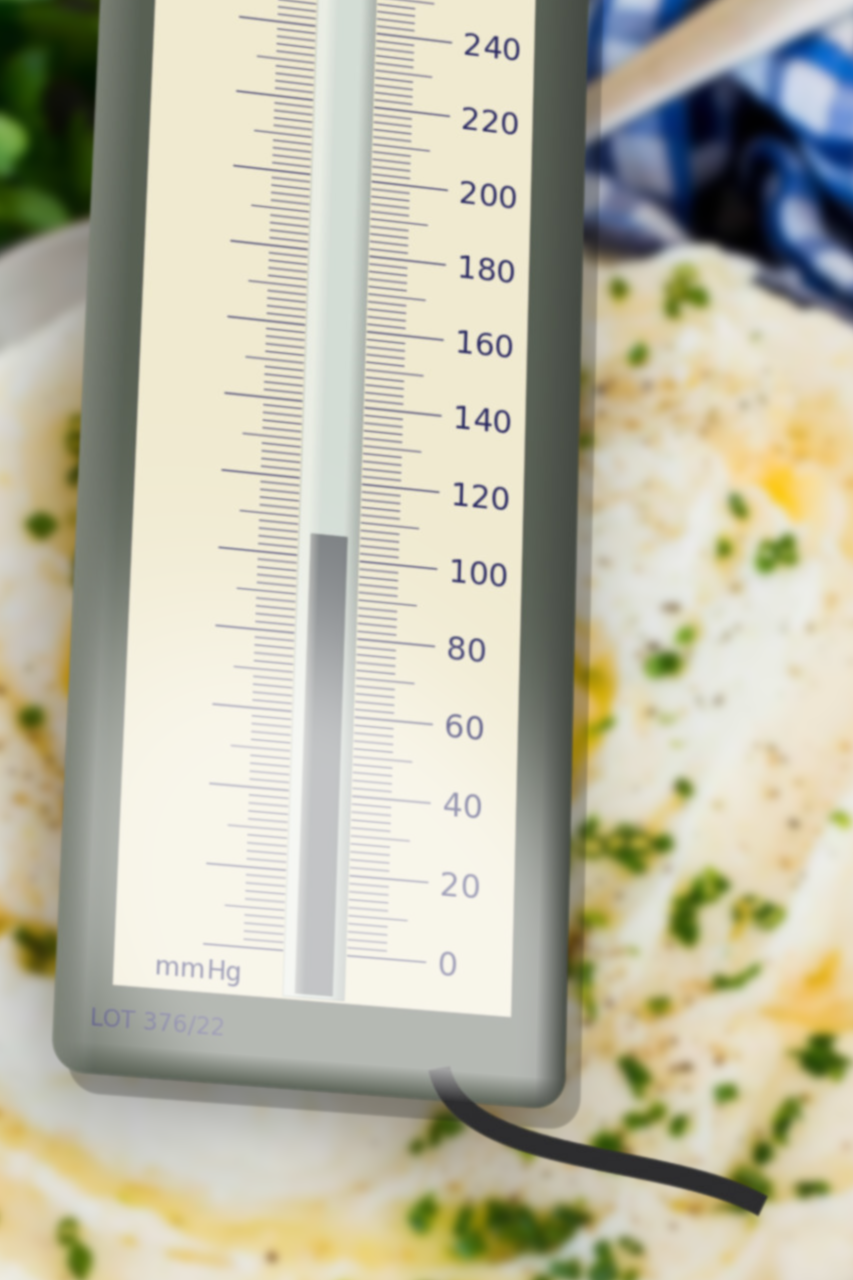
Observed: 106 mmHg
